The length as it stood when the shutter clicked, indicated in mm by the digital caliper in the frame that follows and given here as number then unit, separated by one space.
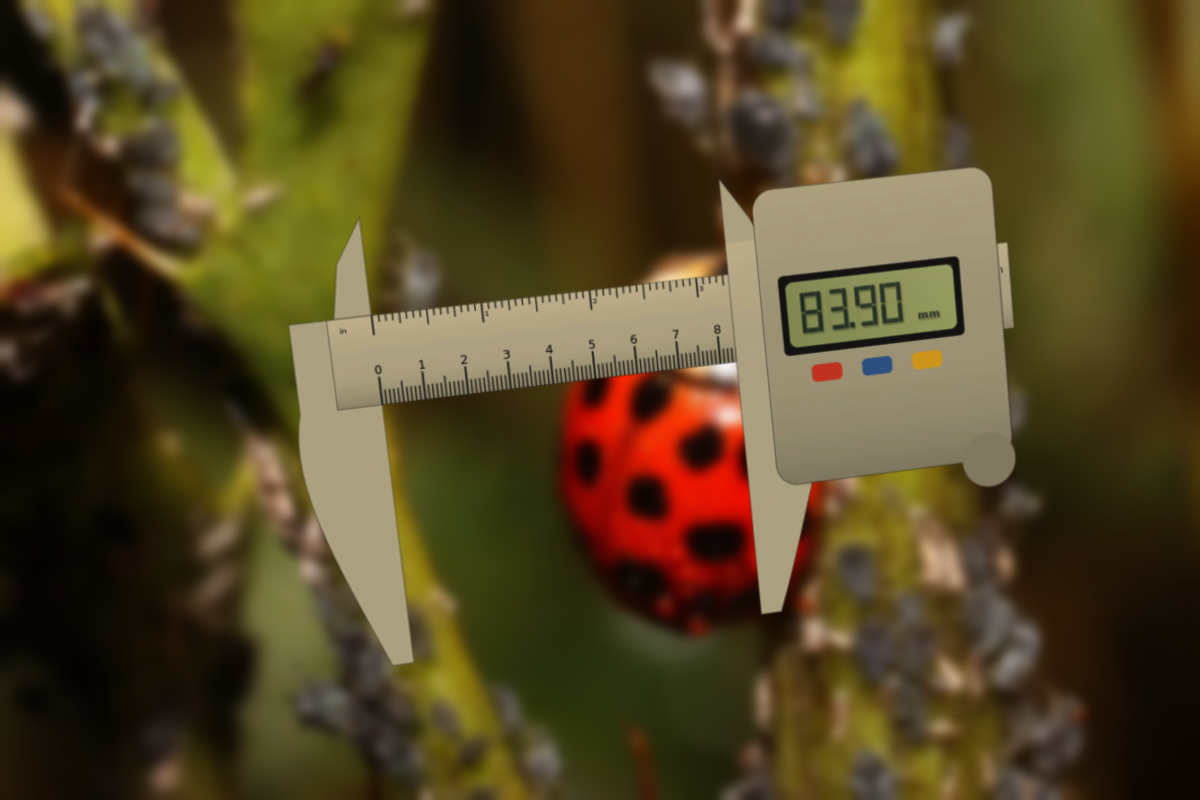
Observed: 83.90 mm
